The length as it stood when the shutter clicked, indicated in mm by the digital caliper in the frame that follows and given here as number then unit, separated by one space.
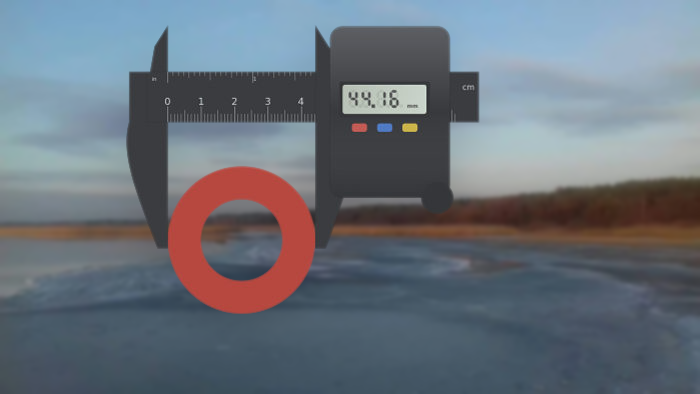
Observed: 44.16 mm
